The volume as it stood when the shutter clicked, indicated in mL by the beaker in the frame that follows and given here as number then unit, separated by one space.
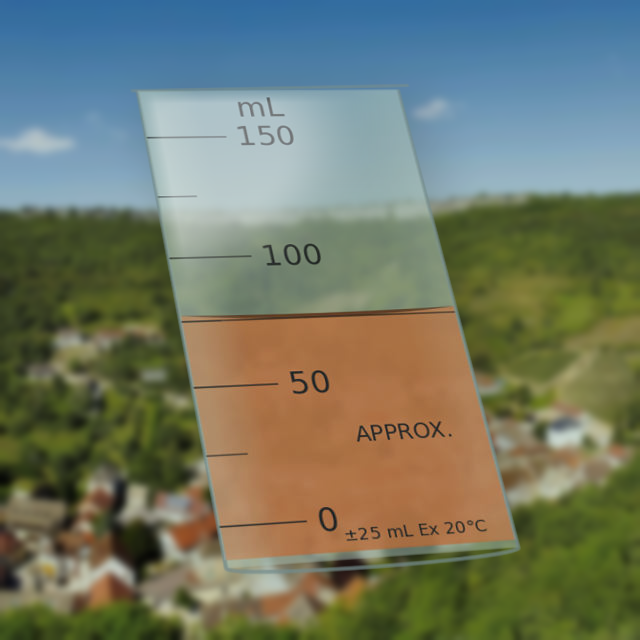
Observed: 75 mL
